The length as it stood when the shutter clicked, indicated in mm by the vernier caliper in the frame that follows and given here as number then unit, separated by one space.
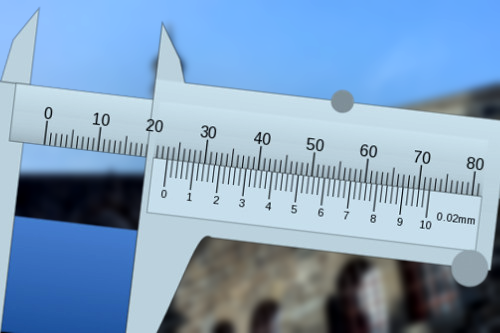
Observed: 23.0 mm
